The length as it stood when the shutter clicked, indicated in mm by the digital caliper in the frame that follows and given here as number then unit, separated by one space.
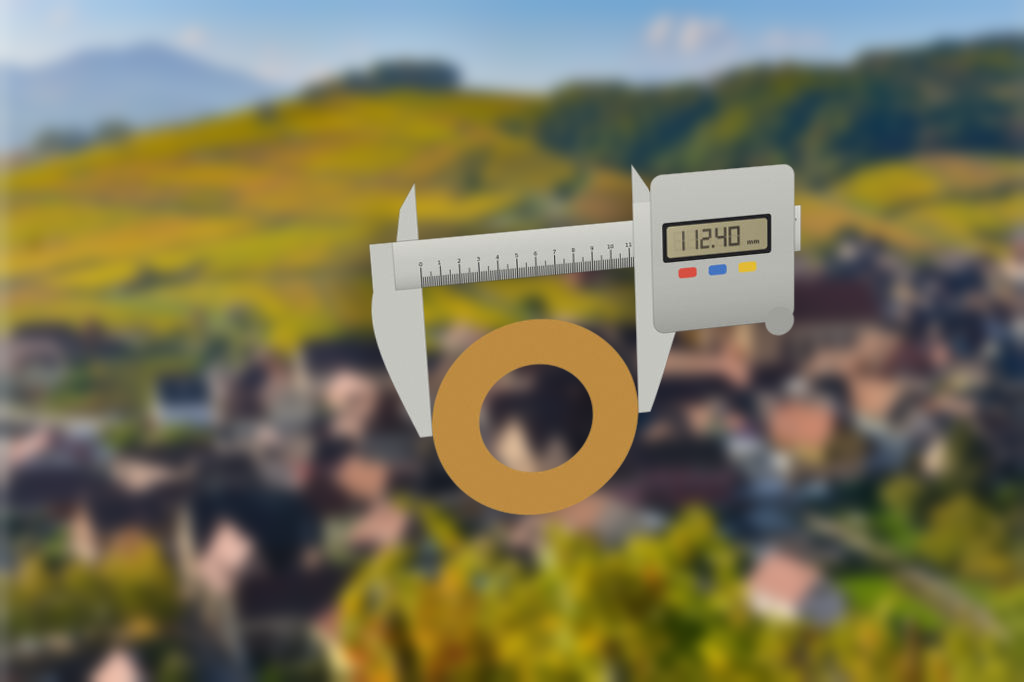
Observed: 112.40 mm
